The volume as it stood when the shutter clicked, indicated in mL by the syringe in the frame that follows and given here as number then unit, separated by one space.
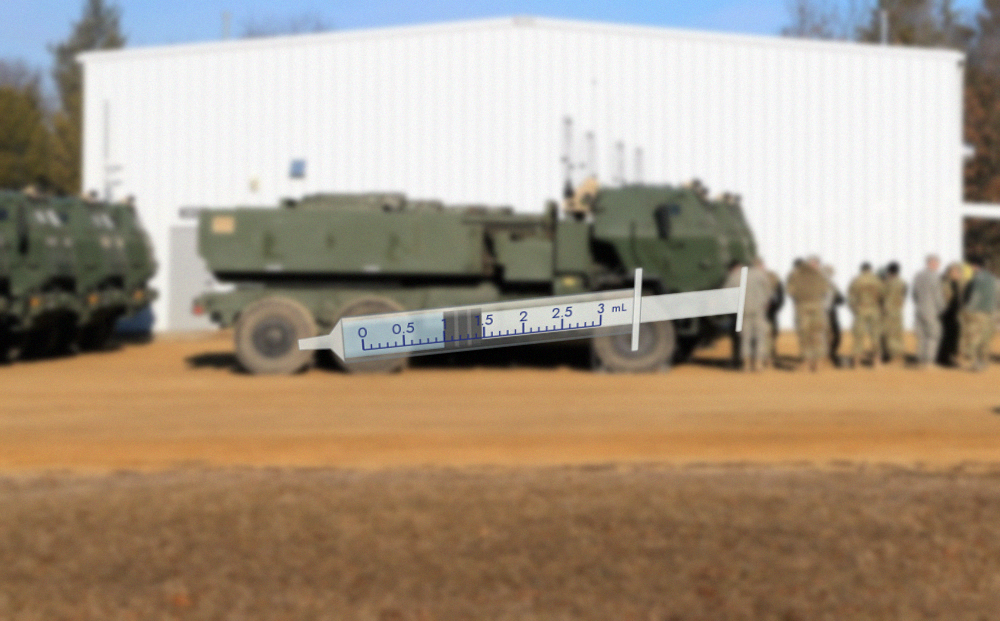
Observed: 1 mL
